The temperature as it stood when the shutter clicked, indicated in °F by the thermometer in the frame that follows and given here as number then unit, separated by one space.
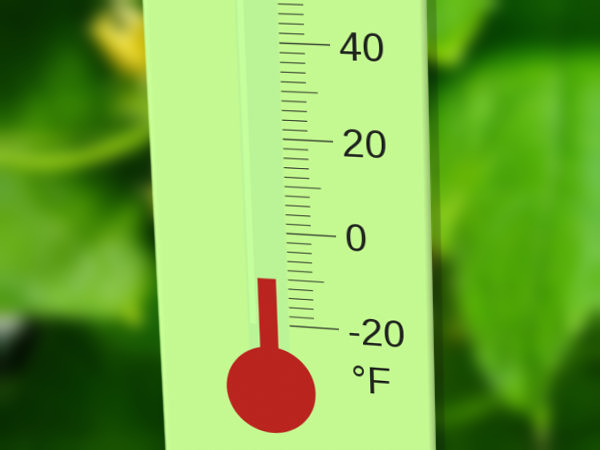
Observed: -10 °F
